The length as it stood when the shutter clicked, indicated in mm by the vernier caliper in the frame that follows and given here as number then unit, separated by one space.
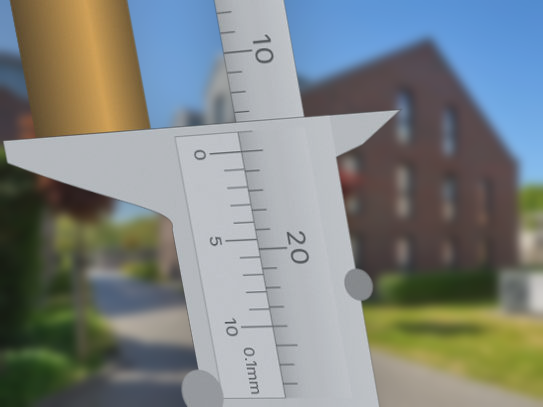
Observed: 15.0 mm
